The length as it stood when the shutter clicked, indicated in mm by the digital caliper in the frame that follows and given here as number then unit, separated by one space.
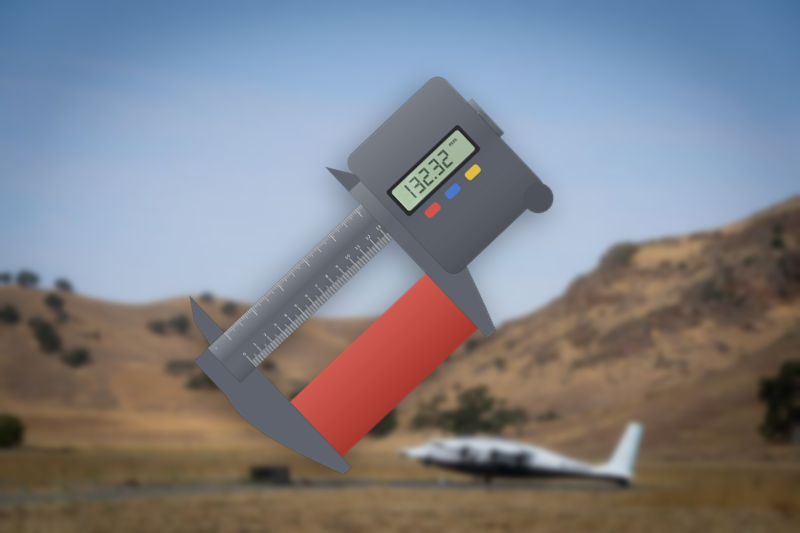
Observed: 132.32 mm
